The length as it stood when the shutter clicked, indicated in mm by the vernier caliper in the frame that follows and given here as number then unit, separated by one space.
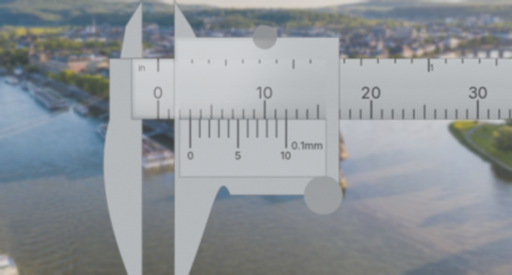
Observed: 3.0 mm
